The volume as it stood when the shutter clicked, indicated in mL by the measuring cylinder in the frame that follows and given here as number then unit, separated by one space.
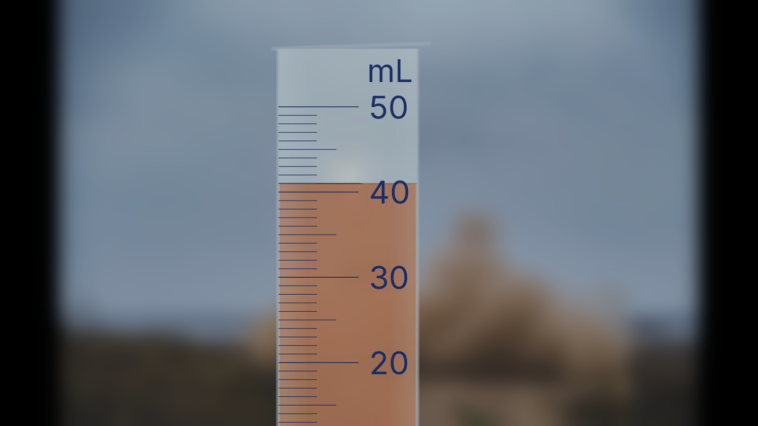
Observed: 41 mL
